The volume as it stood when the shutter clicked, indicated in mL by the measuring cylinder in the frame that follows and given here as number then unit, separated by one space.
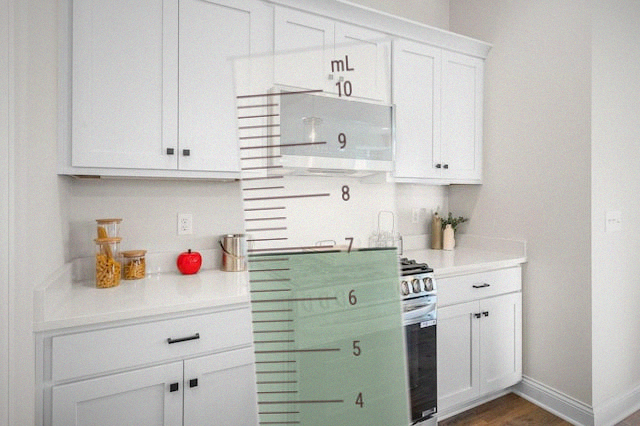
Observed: 6.9 mL
